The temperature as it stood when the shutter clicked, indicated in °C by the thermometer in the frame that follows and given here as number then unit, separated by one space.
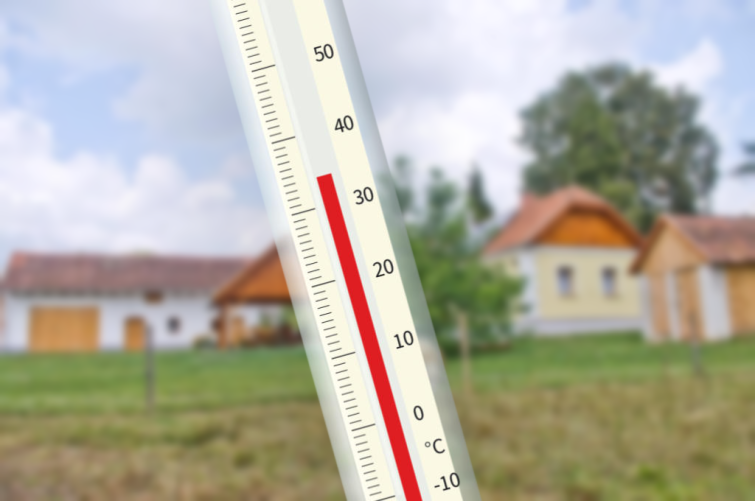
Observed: 34 °C
